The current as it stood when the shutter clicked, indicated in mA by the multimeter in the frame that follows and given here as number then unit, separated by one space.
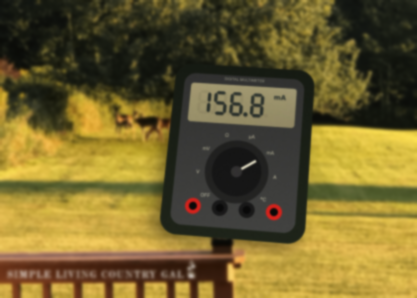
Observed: 156.8 mA
